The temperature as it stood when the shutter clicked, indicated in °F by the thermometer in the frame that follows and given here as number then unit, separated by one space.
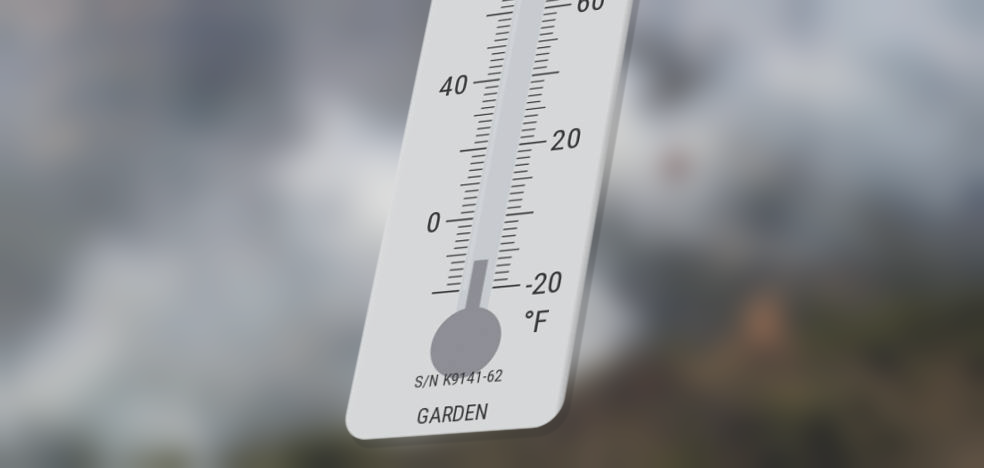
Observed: -12 °F
